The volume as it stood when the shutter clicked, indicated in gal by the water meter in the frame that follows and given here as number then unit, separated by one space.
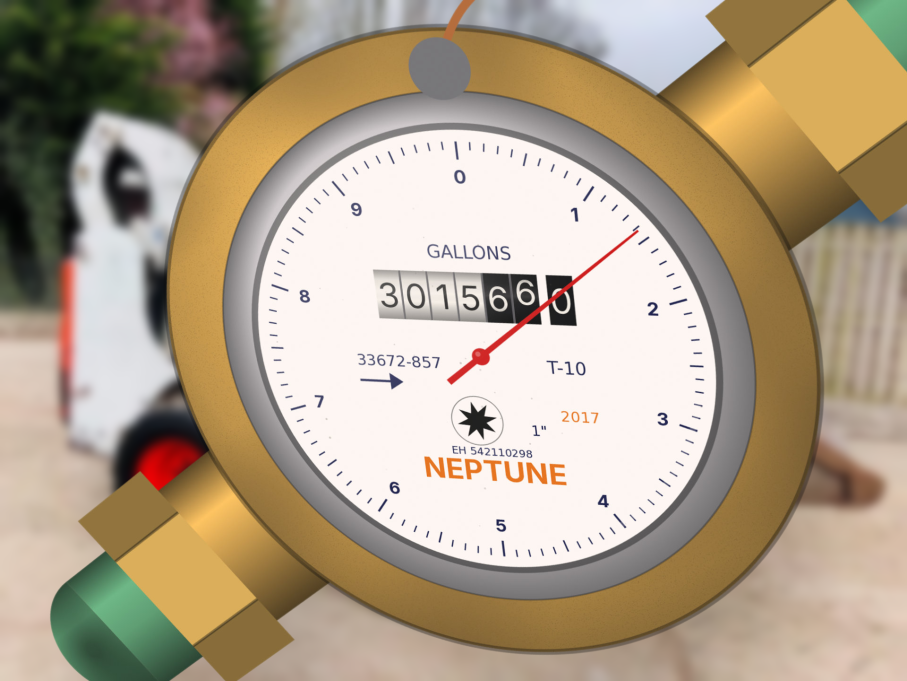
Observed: 3015661.4 gal
